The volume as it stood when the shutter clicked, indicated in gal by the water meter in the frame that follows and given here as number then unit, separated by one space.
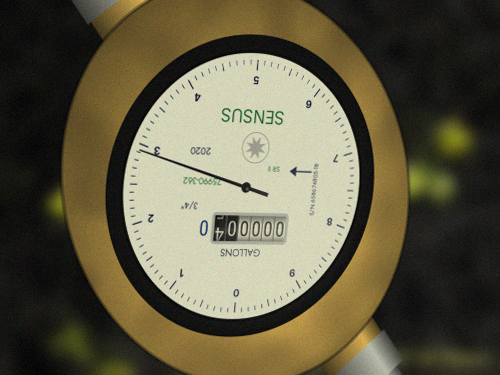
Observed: 42.9 gal
